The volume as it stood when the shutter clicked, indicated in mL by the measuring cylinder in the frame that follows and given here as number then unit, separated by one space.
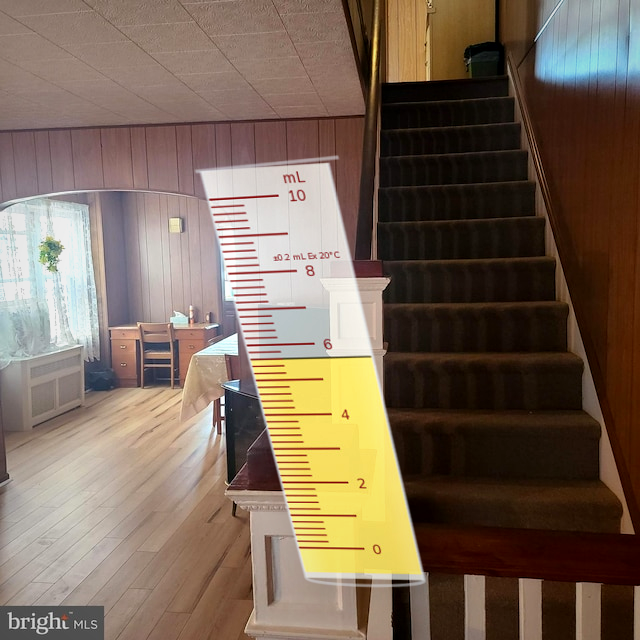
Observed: 5.6 mL
